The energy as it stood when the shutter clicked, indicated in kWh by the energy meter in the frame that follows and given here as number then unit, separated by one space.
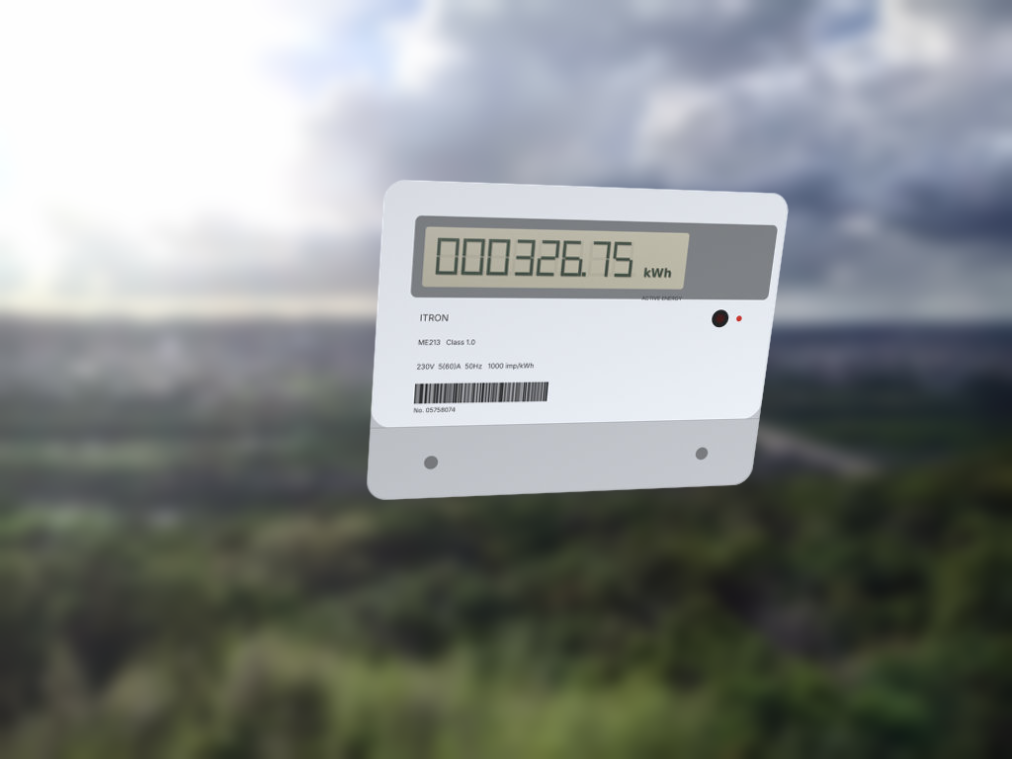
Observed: 326.75 kWh
